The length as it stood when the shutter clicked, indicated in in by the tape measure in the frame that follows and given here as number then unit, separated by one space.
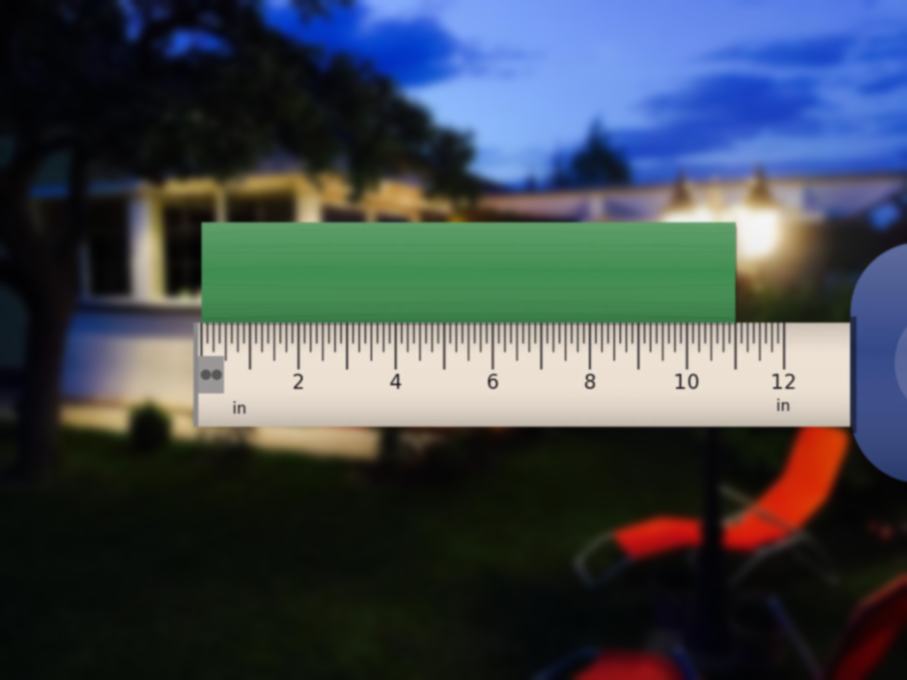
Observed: 11 in
